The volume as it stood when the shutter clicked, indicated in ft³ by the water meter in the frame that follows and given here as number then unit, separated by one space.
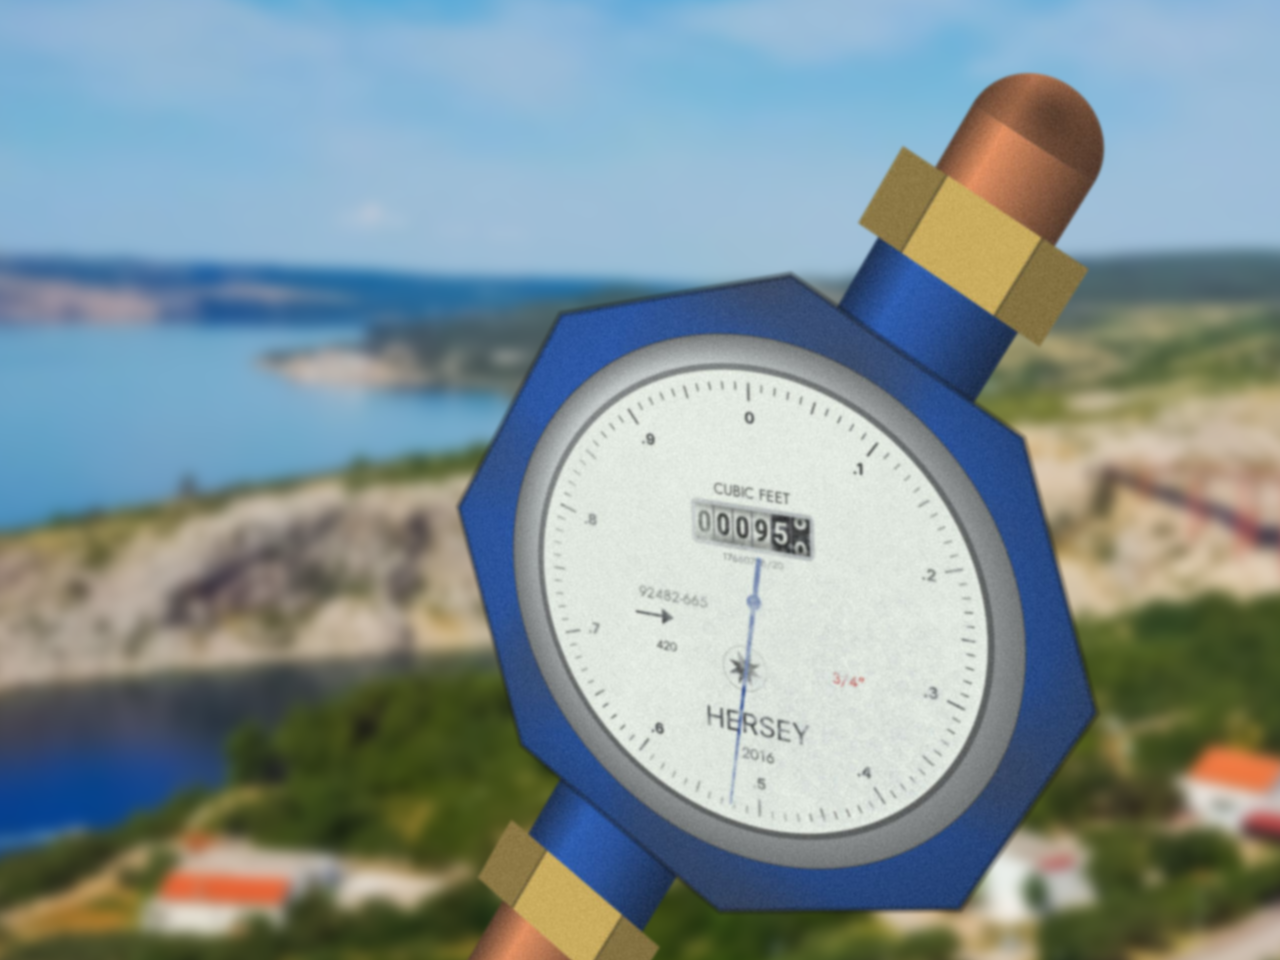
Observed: 958.52 ft³
